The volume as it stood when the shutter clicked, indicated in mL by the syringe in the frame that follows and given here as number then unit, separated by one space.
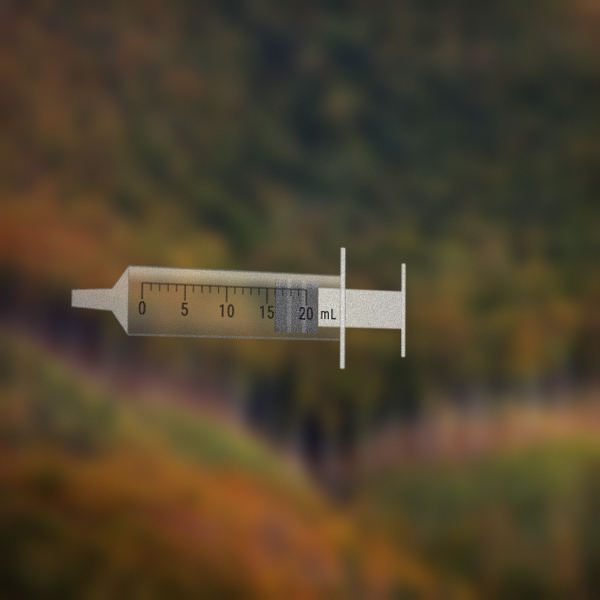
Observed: 16 mL
